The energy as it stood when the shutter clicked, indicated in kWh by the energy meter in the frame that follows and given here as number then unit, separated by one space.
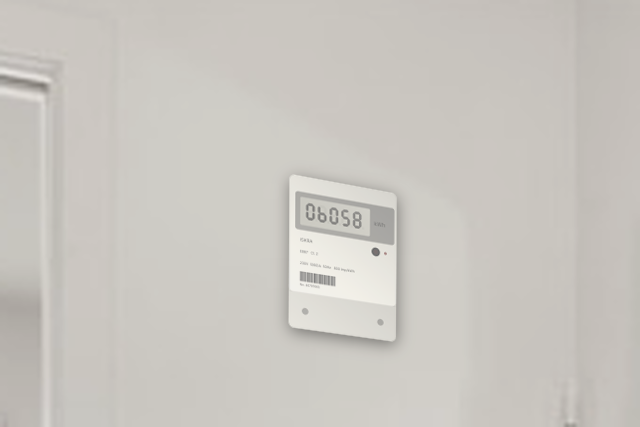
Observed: 6058 kWh
